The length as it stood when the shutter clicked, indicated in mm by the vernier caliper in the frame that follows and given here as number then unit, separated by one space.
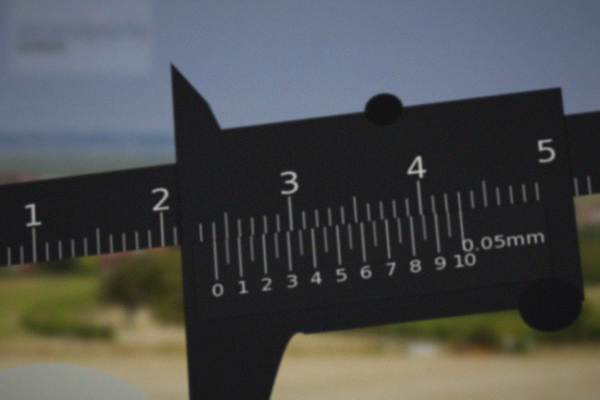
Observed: 24.0 mm
